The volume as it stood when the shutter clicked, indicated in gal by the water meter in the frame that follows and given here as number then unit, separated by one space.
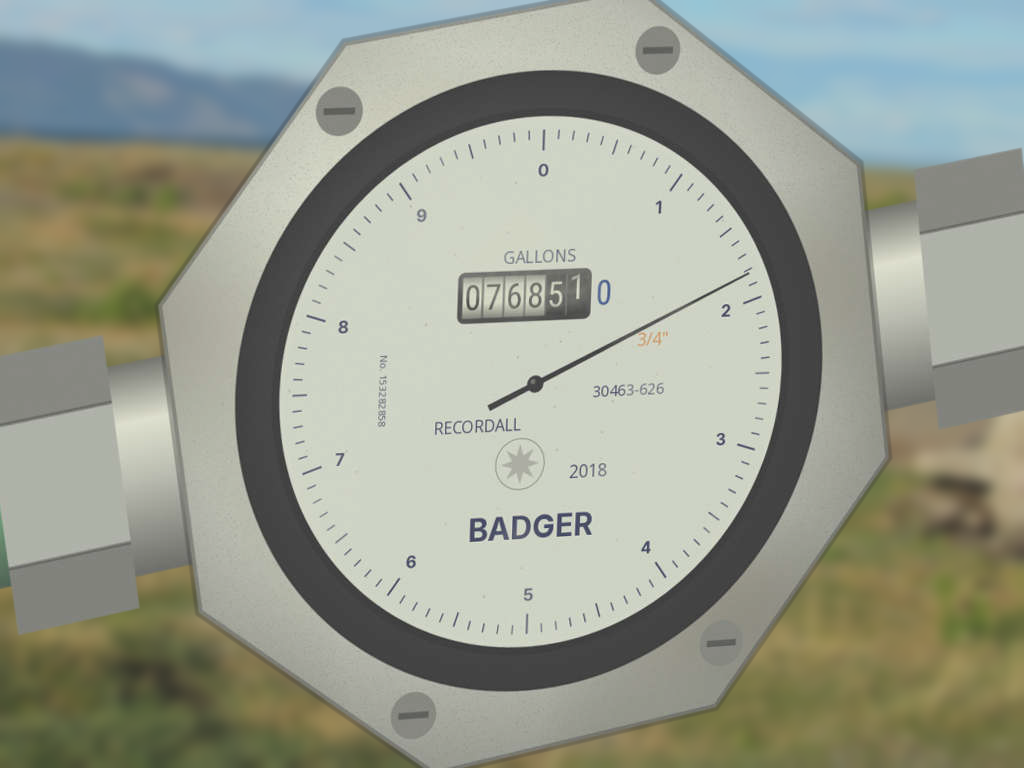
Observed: 768511.8 gal
